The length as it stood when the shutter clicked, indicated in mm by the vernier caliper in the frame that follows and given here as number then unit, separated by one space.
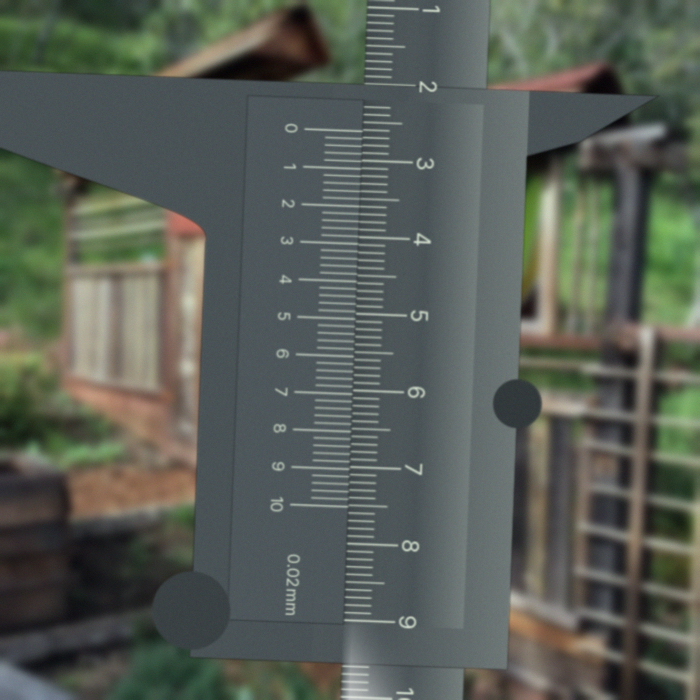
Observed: 26.2 mm
